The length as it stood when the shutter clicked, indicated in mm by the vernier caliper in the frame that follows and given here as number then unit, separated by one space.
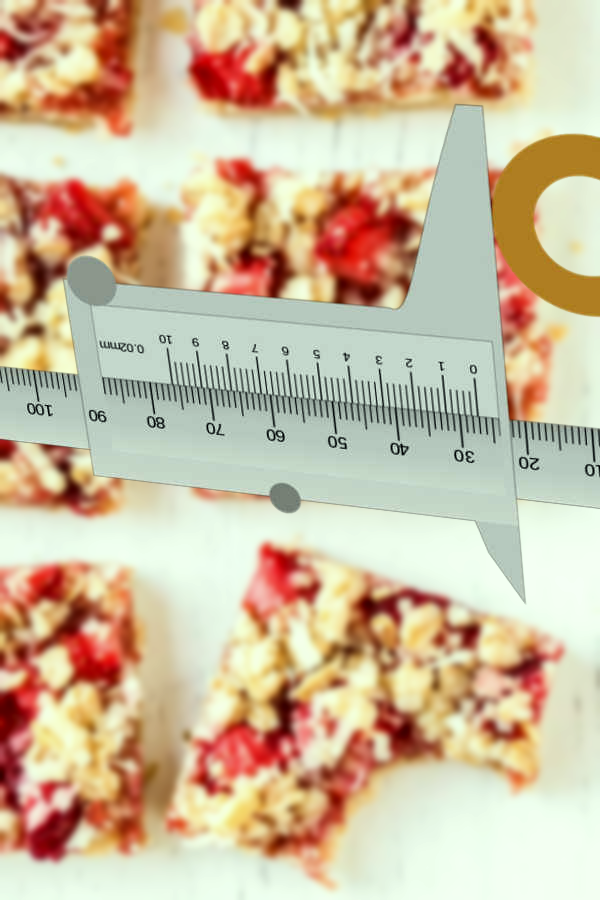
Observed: 27.2 mm
